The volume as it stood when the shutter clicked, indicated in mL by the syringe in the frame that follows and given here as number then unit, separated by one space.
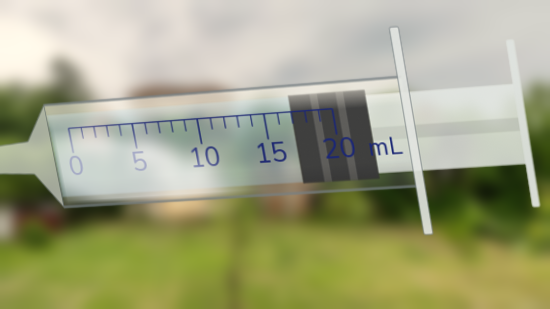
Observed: 17 mL
